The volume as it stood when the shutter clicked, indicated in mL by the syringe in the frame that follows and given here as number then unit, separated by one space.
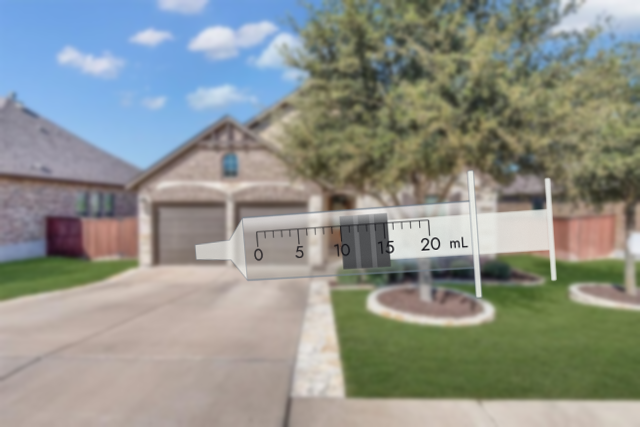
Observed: 10 mL
